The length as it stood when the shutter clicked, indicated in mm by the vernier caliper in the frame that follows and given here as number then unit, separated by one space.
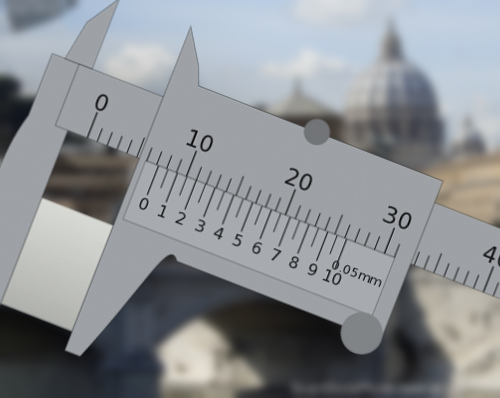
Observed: 7.2 mm
